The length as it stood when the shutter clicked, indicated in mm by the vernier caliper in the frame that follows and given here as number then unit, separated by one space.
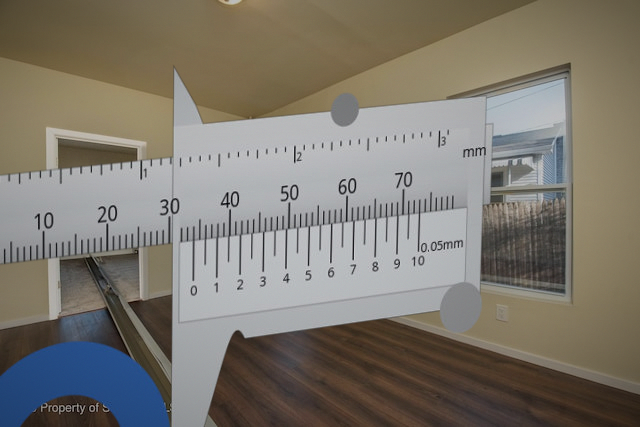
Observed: 34.0 mm
